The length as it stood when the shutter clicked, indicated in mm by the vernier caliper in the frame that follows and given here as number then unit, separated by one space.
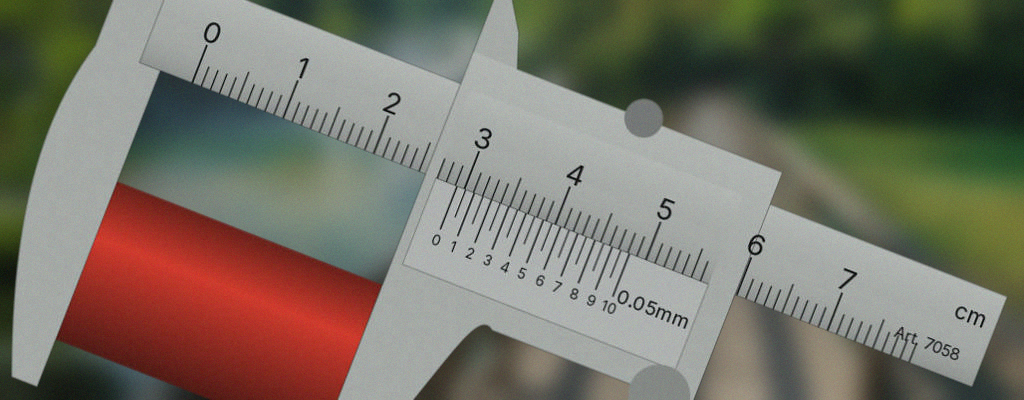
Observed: 29.2 mm
